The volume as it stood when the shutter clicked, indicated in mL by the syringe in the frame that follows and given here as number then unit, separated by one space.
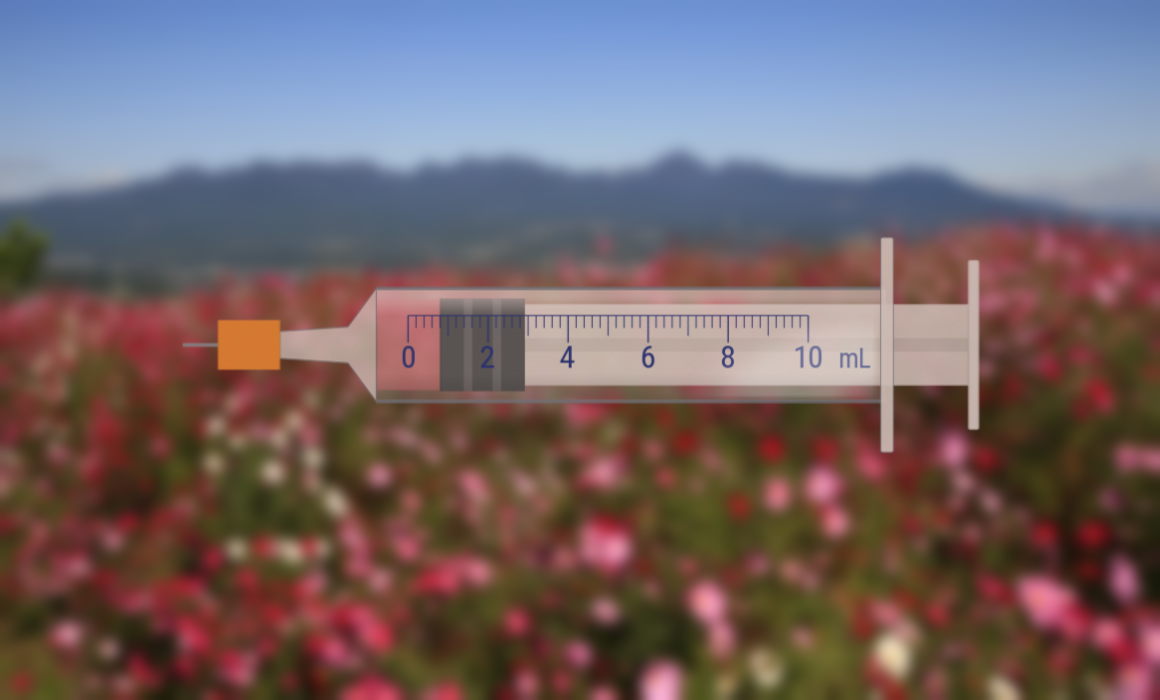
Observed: 0.8 mL
